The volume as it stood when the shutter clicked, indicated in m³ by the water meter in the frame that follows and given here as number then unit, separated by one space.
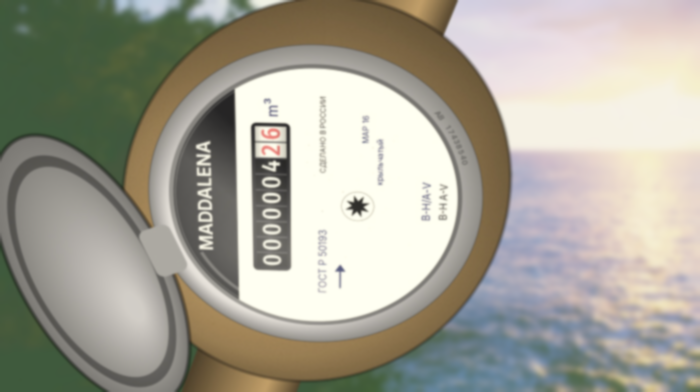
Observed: 4.26 m³
